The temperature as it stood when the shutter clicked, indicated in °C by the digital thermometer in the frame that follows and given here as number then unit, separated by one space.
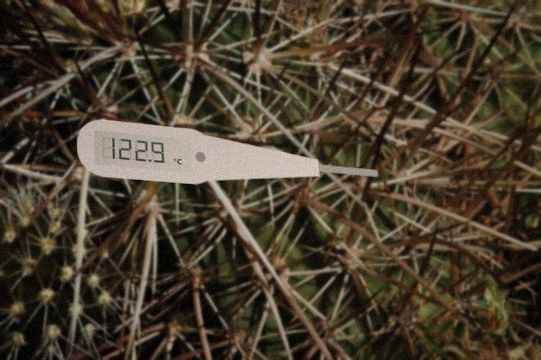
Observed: 122.9 °C
